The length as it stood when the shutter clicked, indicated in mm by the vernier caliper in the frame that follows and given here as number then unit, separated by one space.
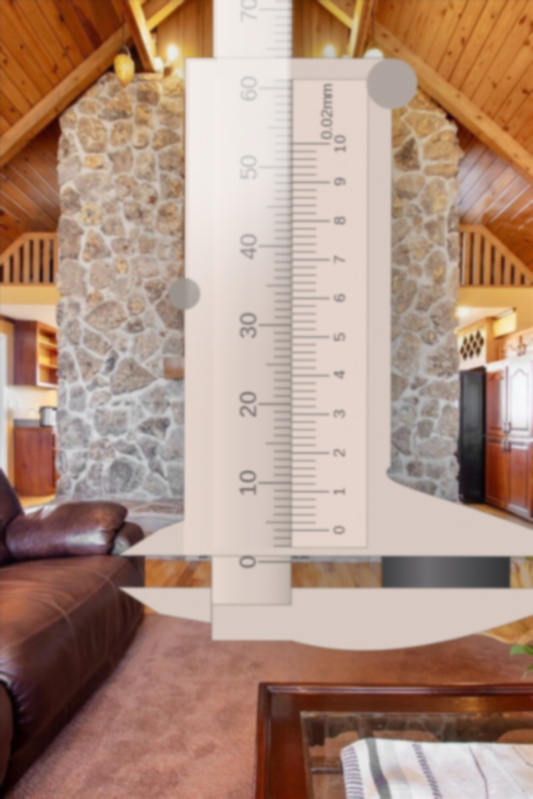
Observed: 4.0 mm
